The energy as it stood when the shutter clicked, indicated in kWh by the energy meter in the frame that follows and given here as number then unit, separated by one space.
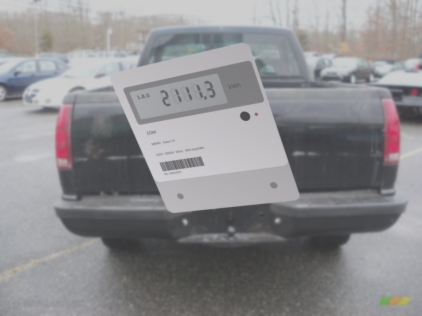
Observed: 2111.3 kWh
